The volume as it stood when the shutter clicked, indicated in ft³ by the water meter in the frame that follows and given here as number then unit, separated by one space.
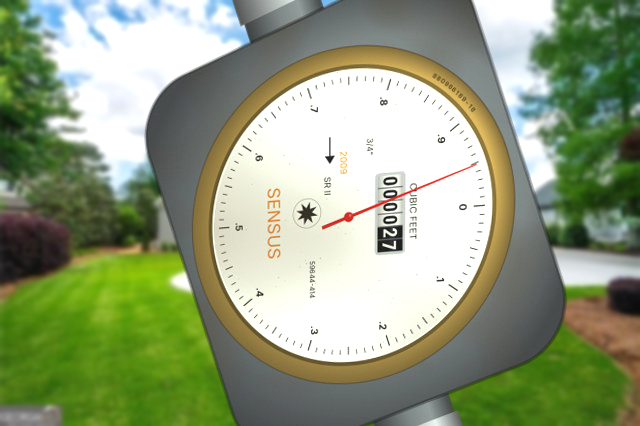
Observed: 26.95 ft³
